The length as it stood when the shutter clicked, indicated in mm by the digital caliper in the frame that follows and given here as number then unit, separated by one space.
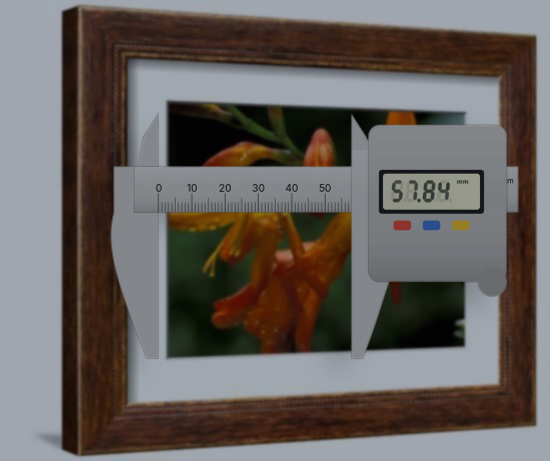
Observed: 57.84 mm
